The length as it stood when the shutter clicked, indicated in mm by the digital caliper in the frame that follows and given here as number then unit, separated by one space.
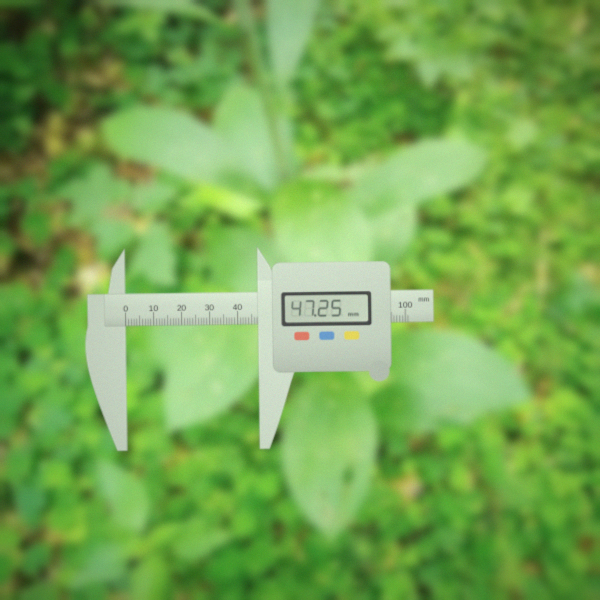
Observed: 47.25 mm
